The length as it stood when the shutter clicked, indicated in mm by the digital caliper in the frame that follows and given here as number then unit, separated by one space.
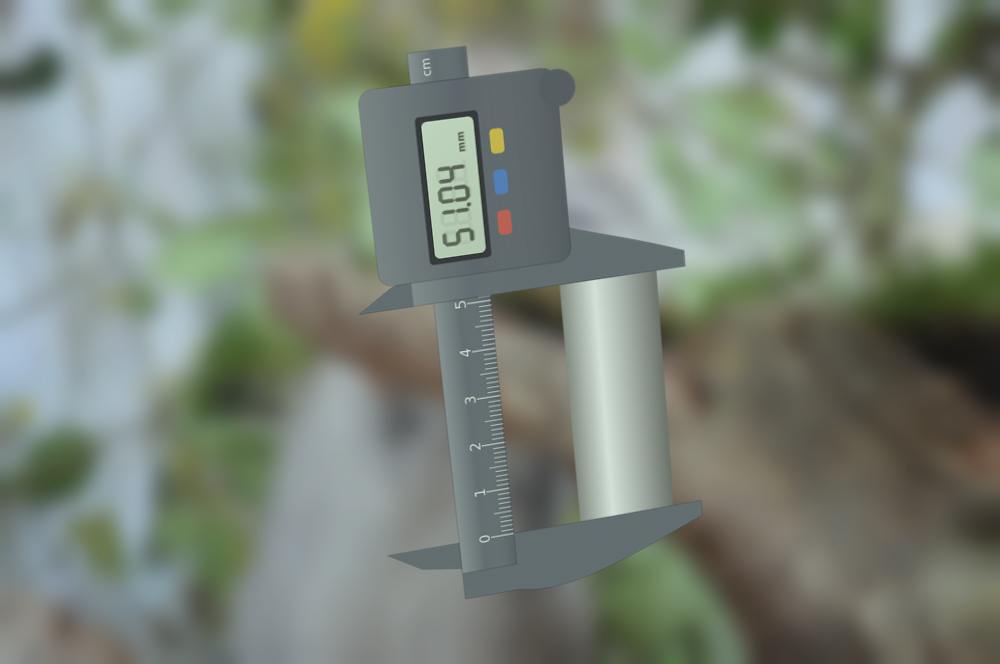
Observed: 51.04 mm
